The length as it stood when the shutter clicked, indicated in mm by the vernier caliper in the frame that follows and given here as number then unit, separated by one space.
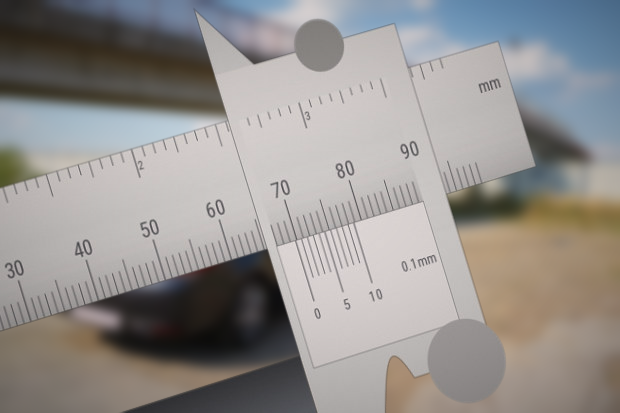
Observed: 69.8 mm
